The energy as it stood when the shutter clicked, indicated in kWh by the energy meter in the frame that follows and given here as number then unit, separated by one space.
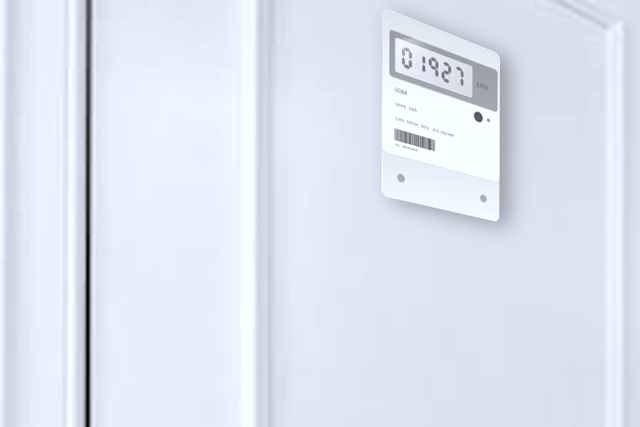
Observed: 1927 kWh
